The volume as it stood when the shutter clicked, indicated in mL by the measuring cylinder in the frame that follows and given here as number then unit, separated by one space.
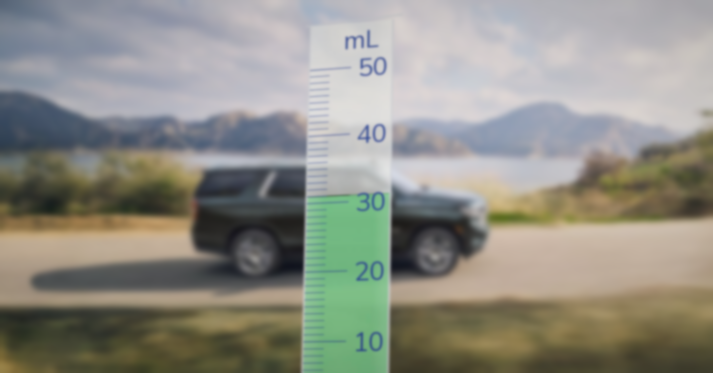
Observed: 31 mL
